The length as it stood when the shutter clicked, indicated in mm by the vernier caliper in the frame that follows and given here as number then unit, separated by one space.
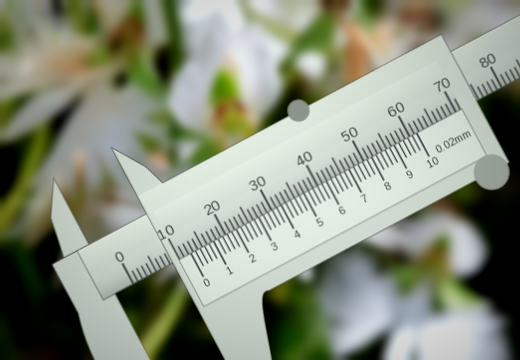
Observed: 12.5 mm
